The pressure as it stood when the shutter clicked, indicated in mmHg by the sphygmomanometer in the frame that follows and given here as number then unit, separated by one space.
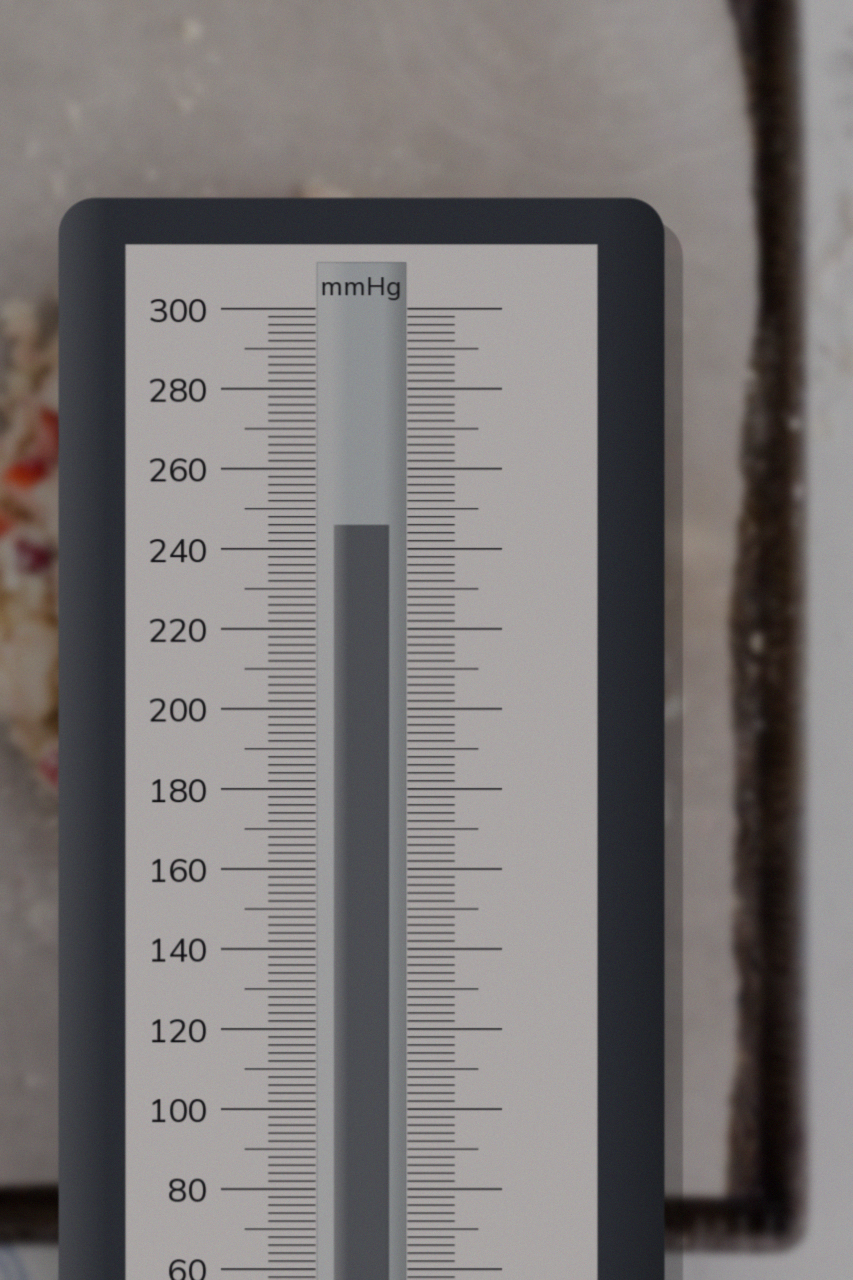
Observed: 246 mmHg
